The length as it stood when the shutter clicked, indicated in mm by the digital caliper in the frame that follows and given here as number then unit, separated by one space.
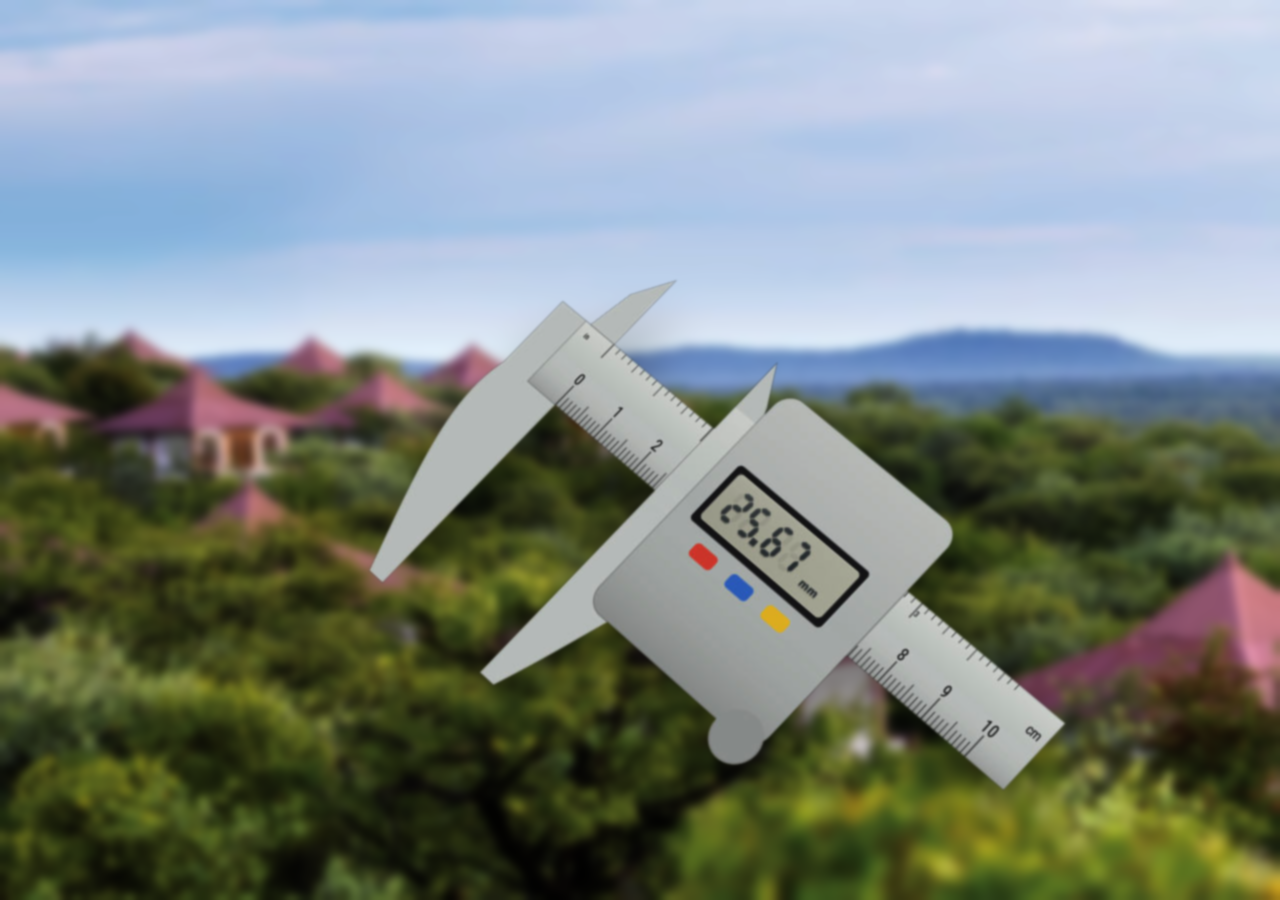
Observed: 25.67 mm
